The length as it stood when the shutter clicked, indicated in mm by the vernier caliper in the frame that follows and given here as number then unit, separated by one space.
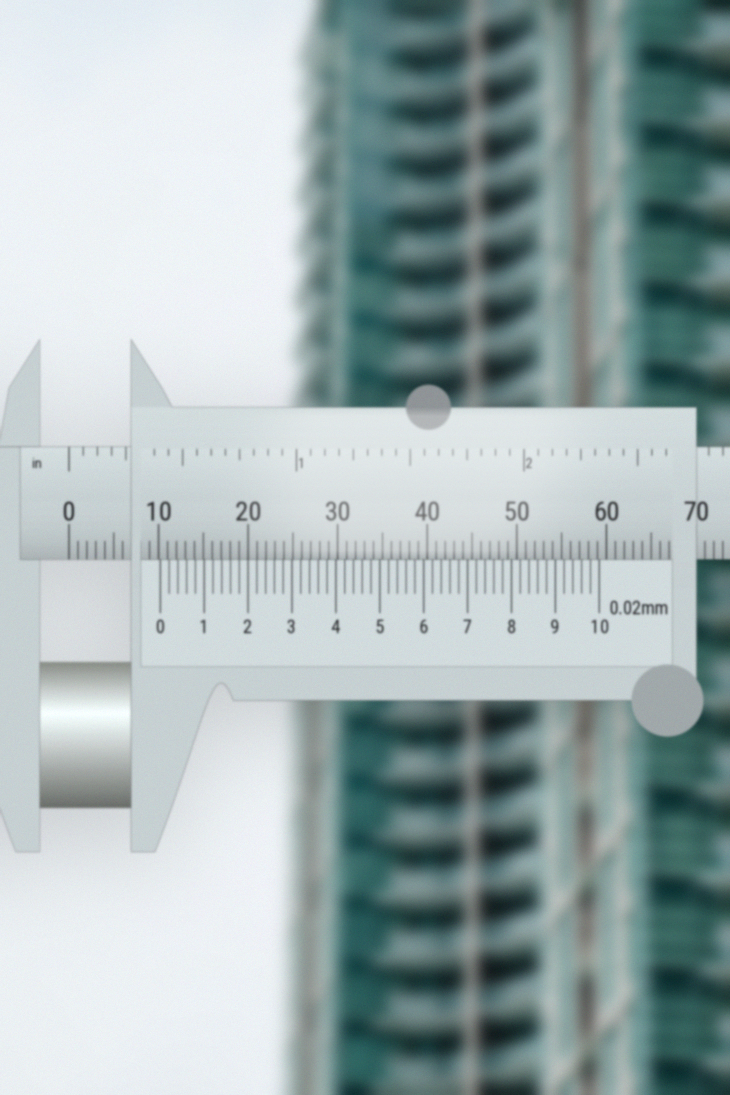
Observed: 10.2 mm
